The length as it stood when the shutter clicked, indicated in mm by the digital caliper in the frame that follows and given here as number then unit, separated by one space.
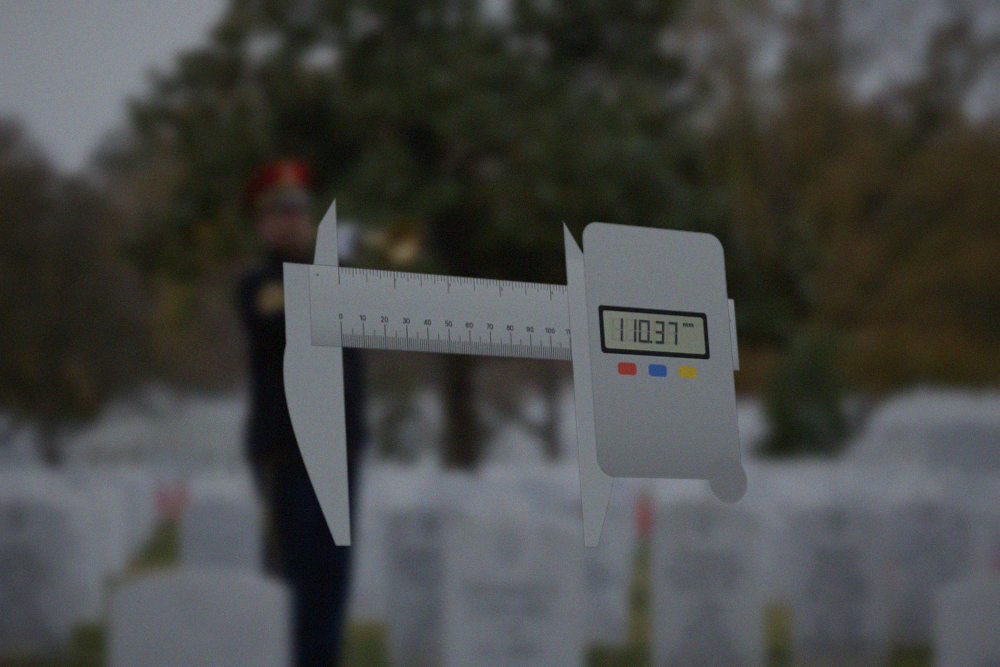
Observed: 110.37 mm
